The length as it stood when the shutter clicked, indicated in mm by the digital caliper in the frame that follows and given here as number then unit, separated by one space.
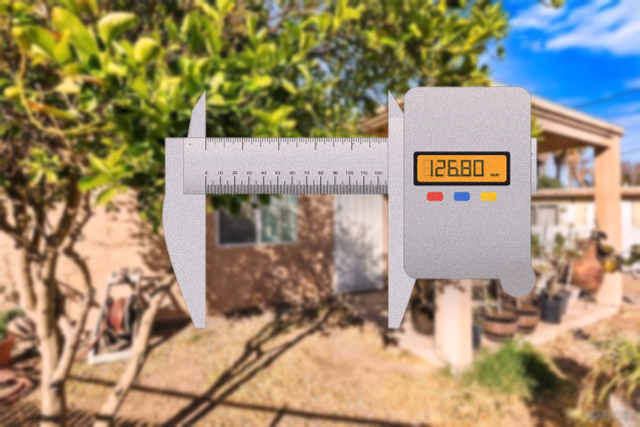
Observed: 126.80 mm
